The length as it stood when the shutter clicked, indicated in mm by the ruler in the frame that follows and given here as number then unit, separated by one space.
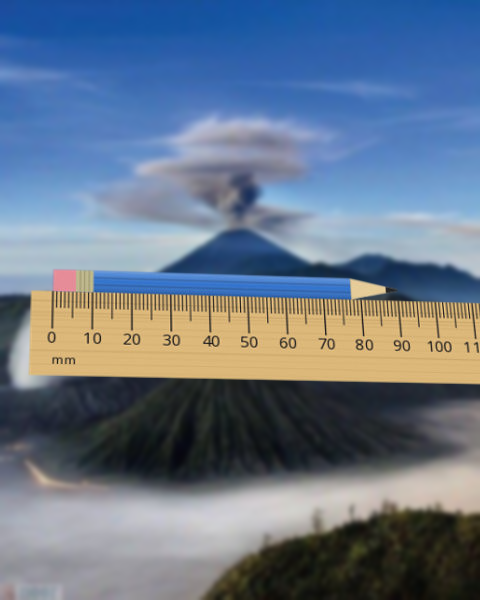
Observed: 90 mm
